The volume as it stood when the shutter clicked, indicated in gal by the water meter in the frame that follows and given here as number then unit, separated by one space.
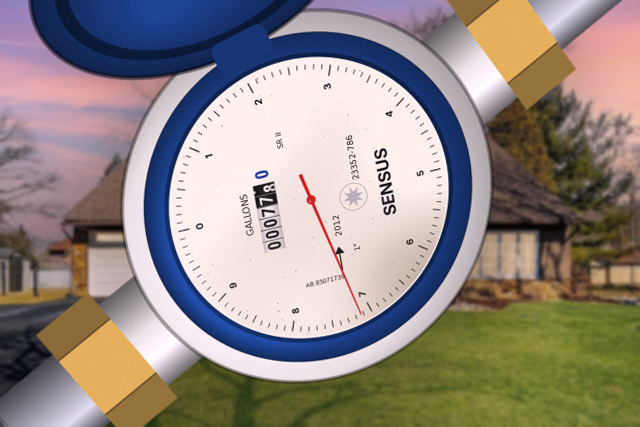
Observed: 7777.1 gal
